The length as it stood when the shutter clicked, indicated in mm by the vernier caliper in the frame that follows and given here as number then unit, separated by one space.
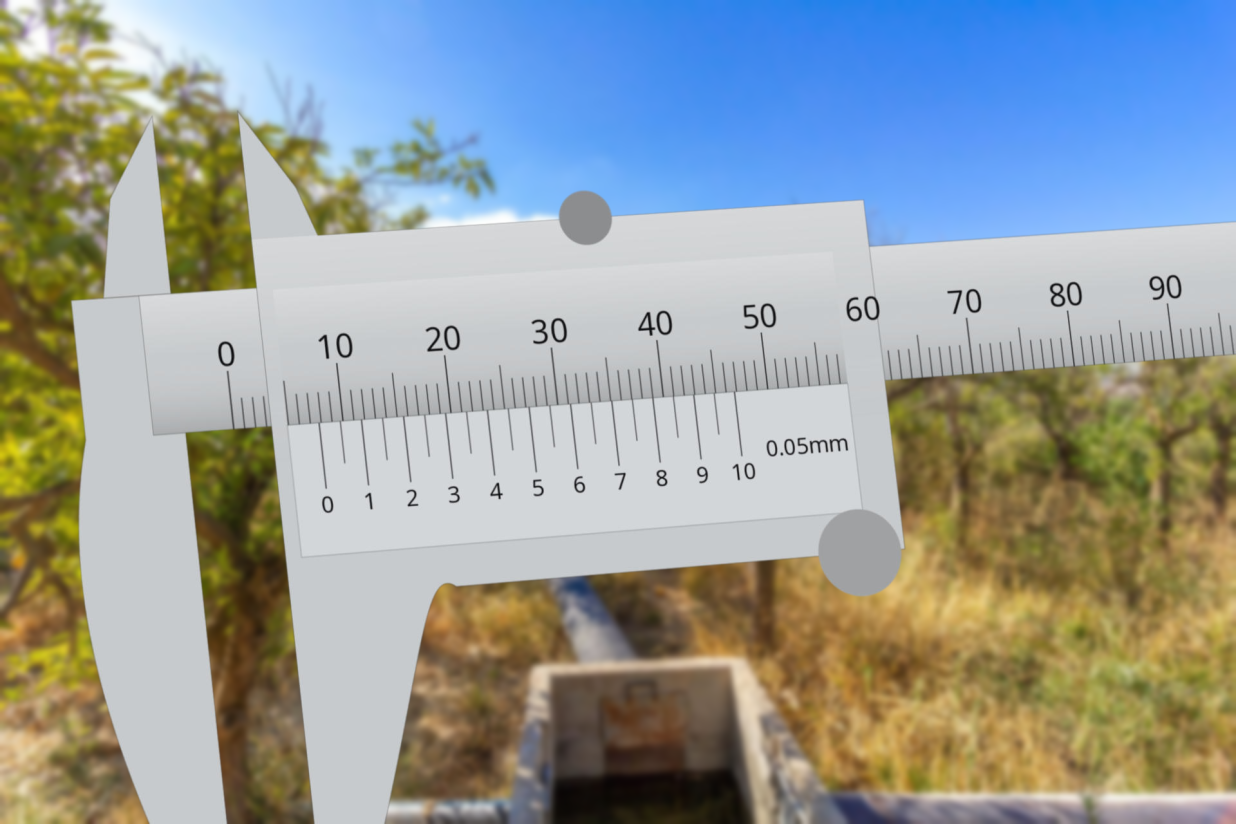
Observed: 7.8 mm
